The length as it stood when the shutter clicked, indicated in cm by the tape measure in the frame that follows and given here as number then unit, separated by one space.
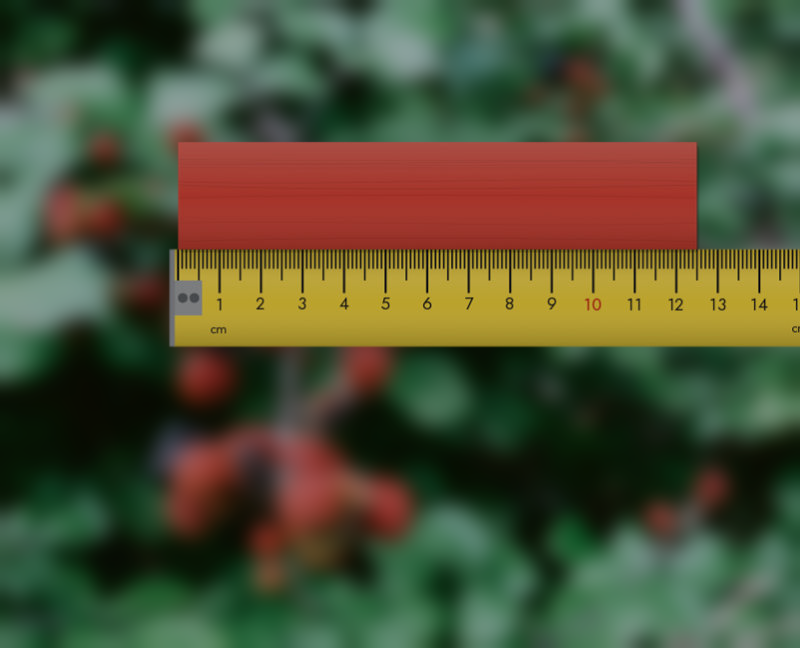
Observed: 12.5 cm
